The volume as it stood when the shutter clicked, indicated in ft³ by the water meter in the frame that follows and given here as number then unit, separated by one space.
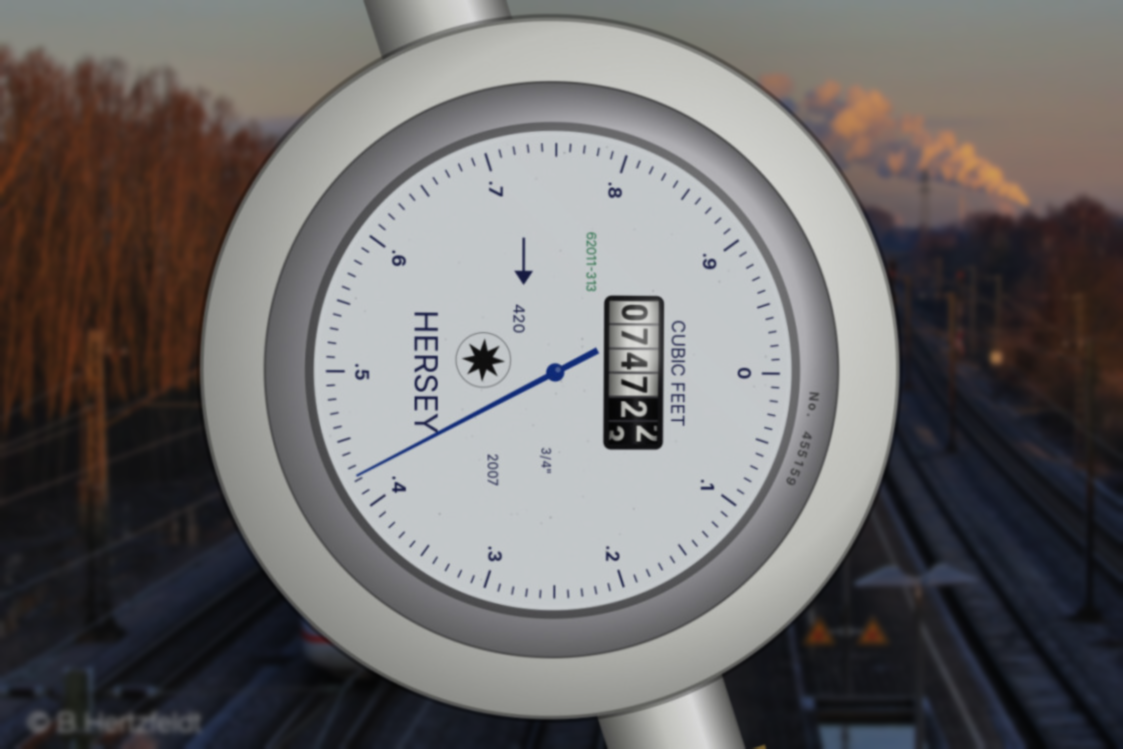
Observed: 74722.42 ft³
